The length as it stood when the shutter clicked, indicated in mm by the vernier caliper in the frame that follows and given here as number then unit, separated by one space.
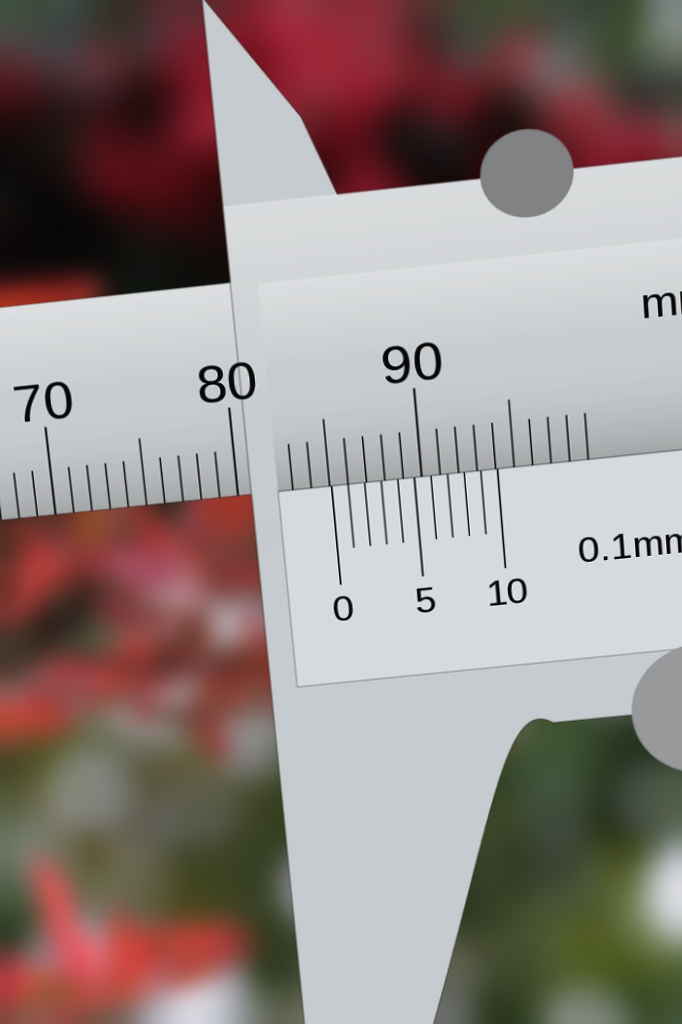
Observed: 85.1 mm
